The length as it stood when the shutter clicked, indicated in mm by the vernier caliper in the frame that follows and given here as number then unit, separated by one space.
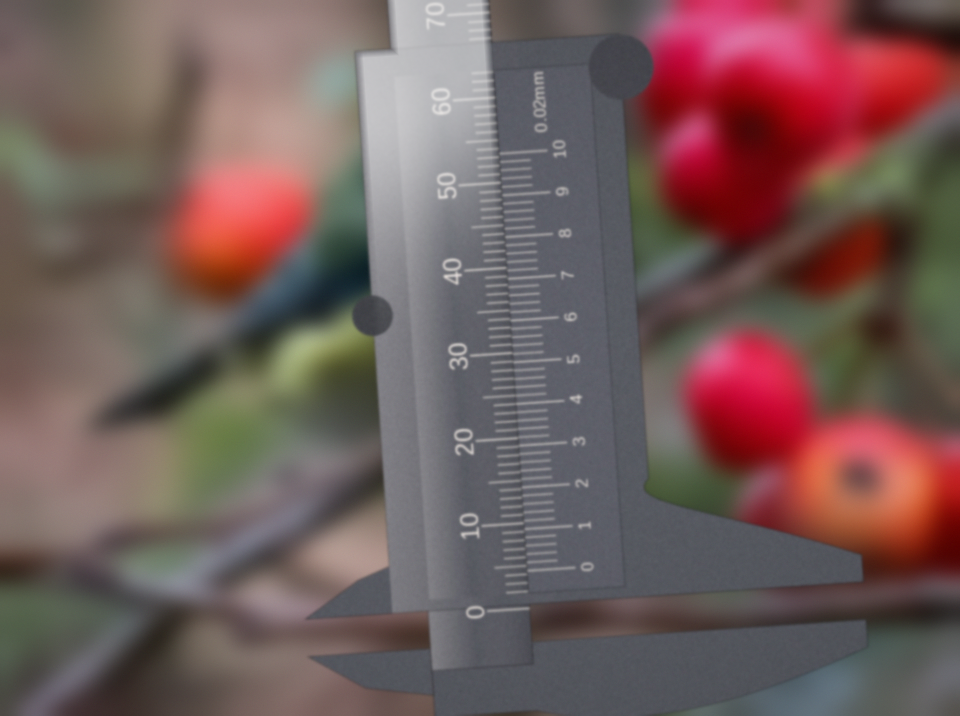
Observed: 4.4 mm
